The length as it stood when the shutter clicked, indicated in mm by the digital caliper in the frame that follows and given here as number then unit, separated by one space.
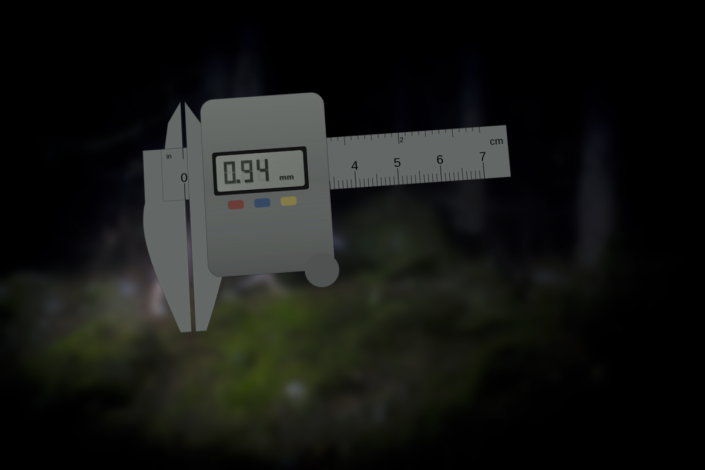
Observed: 0.94 mm
